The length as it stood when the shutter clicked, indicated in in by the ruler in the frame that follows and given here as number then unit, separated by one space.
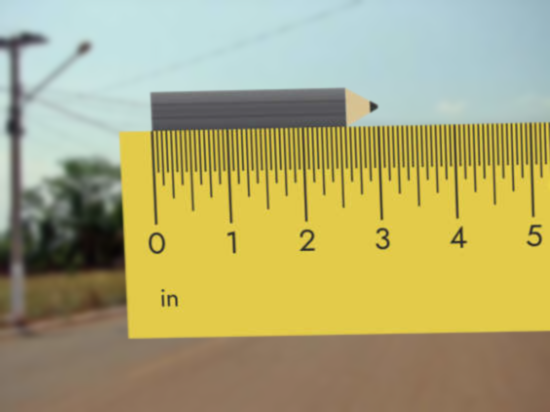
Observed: 3 in
